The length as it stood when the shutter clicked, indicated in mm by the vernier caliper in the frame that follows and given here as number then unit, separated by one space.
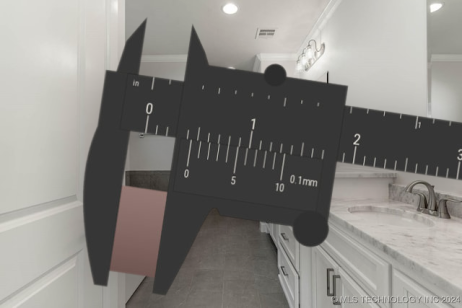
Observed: 4.4 mm
